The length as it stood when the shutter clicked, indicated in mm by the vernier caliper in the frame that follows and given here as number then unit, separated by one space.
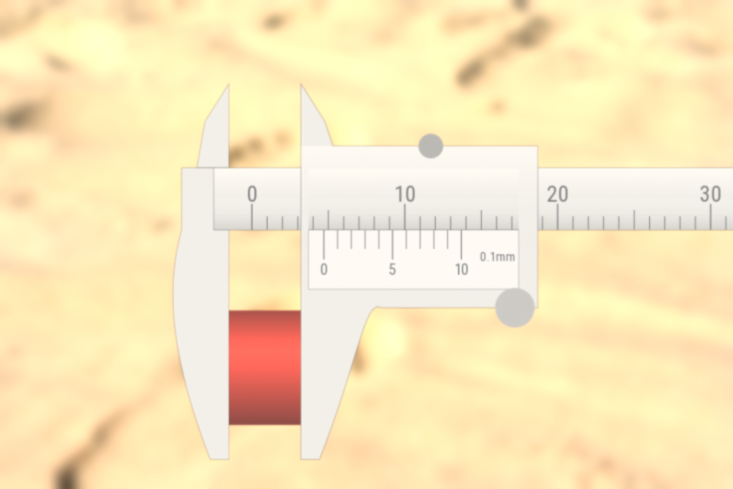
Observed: 4.7 mm
